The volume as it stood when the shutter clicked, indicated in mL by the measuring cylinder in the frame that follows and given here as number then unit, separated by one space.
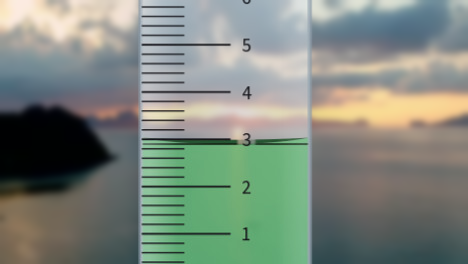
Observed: 2.9 mL
